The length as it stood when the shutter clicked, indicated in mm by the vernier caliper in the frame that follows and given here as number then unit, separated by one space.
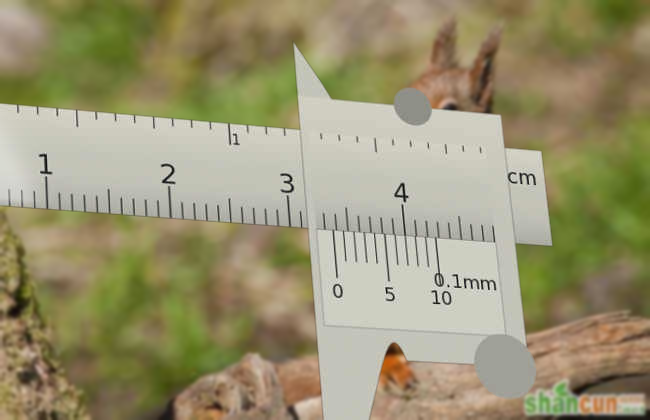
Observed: 33.7 mm
